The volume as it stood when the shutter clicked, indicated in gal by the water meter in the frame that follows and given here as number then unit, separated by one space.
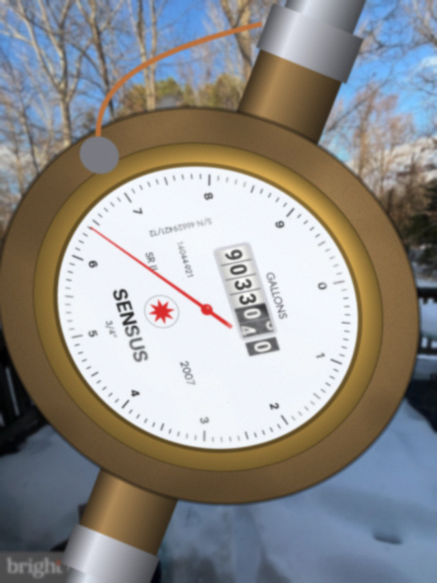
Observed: 9033036.4 gal
